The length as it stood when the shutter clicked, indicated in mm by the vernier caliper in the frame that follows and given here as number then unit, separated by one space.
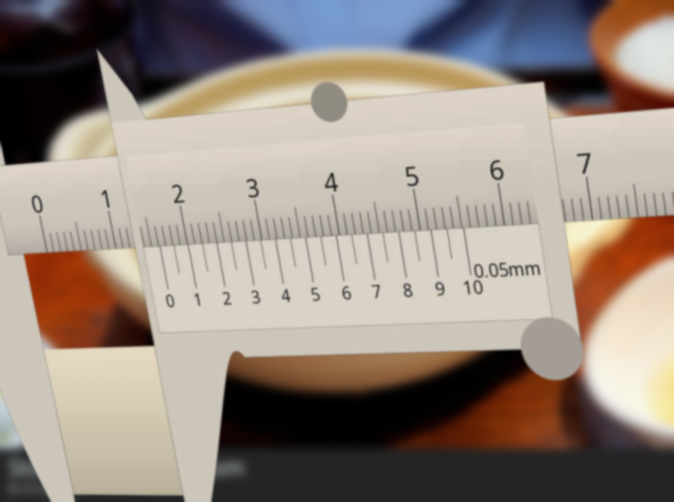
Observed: 16.2 mm
